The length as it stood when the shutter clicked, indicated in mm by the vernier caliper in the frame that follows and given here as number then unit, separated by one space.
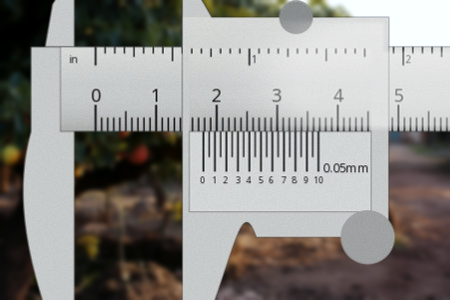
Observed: 17.8 mm
